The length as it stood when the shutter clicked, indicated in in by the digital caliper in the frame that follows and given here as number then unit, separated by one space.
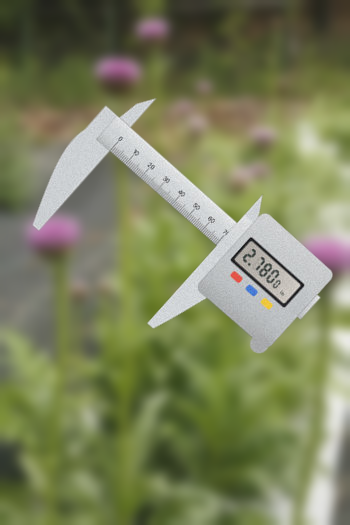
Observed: 2.7800 in
